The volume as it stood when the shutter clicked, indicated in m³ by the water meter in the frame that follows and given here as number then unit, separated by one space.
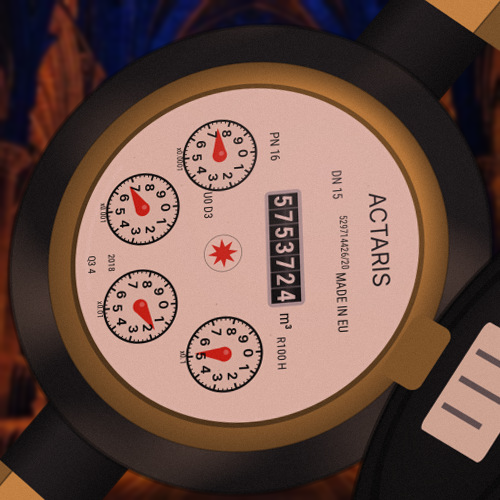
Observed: 5753724.5167 m³
